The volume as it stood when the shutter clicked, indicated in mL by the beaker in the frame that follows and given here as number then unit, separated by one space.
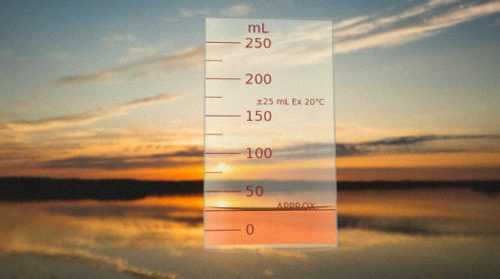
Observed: 25 mL
